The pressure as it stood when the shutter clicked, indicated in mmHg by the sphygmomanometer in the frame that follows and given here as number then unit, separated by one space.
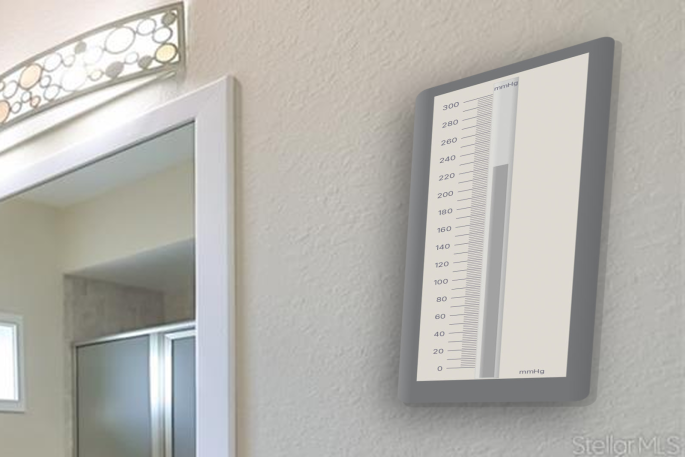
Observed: 220 mmHg
